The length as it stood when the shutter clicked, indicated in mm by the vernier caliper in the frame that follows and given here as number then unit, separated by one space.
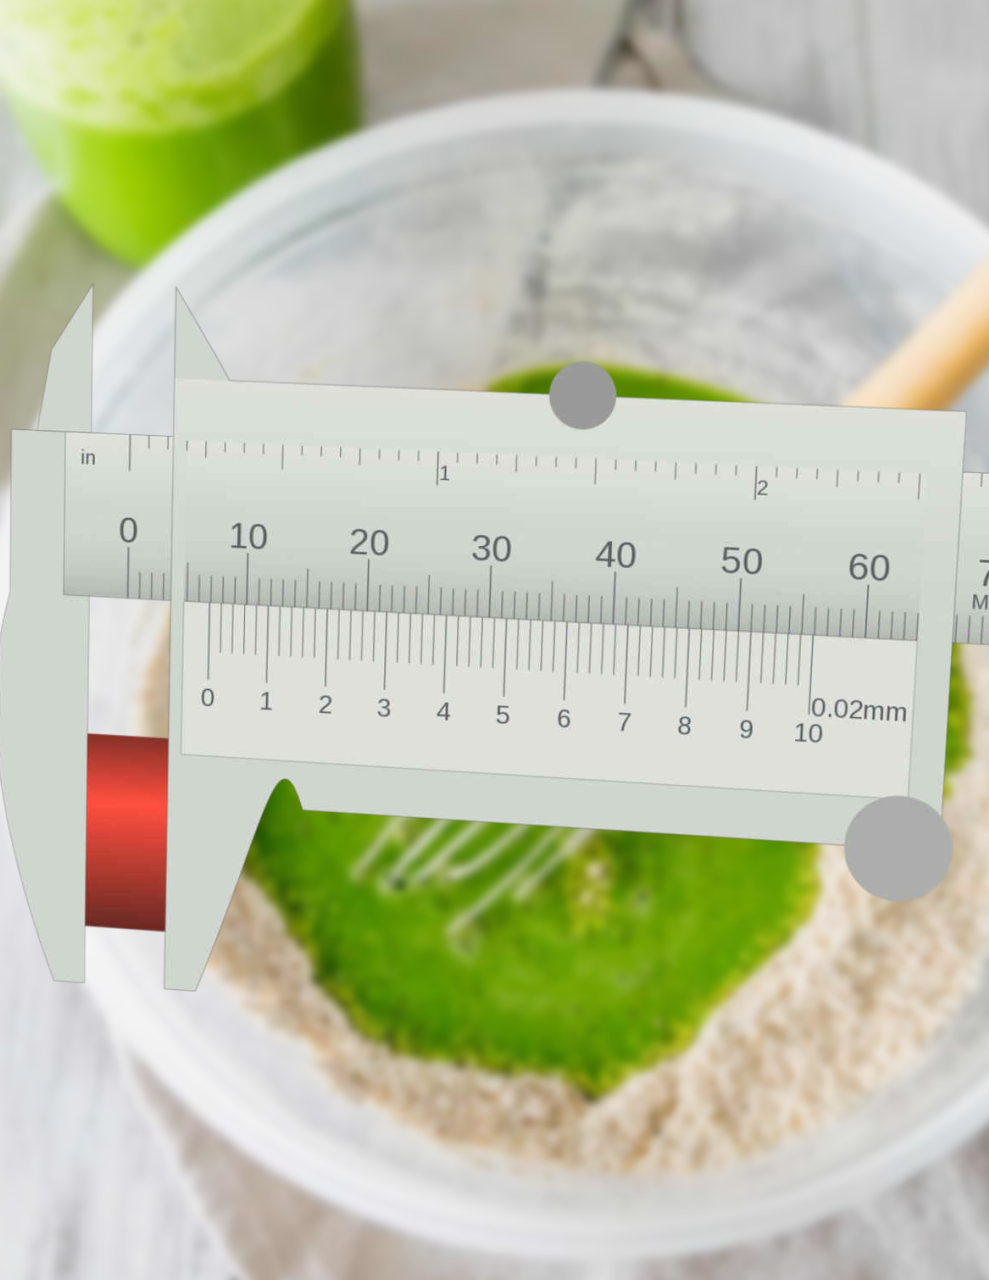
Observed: 6.9 mm
